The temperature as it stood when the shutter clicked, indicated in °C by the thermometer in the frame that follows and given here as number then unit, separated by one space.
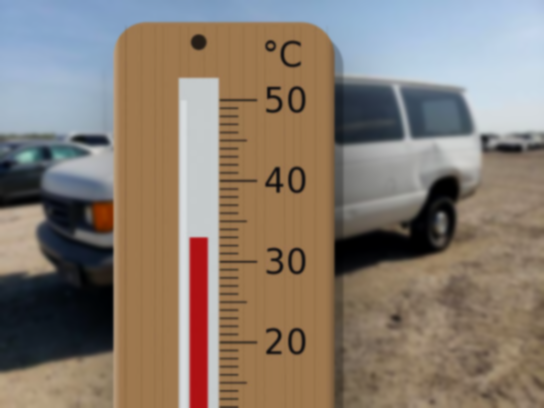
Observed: 33 °C
